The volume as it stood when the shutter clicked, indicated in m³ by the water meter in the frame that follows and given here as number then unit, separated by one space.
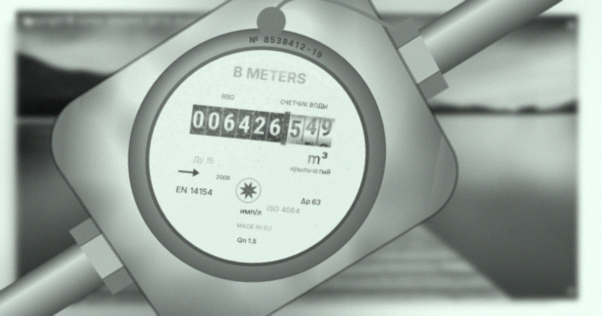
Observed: 6426.549 m³
